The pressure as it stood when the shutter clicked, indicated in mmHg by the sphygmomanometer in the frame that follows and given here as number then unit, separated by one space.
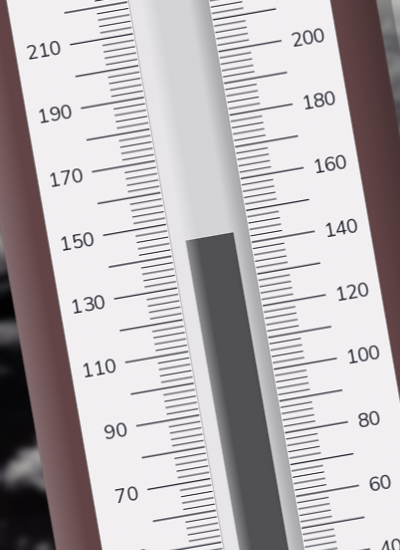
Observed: 144 mmHg
